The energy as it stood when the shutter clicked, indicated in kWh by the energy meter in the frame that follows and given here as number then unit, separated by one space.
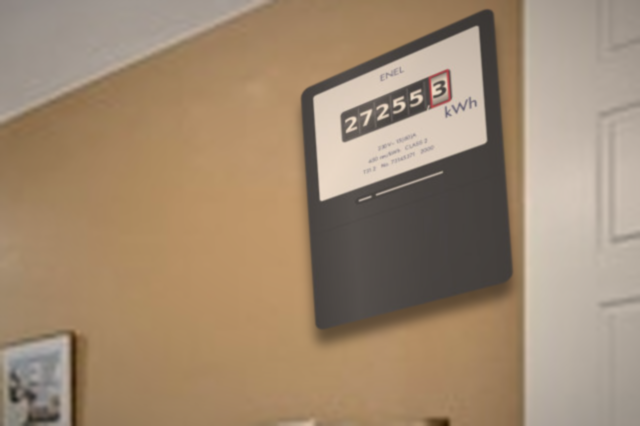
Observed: 27255.3 kWh
